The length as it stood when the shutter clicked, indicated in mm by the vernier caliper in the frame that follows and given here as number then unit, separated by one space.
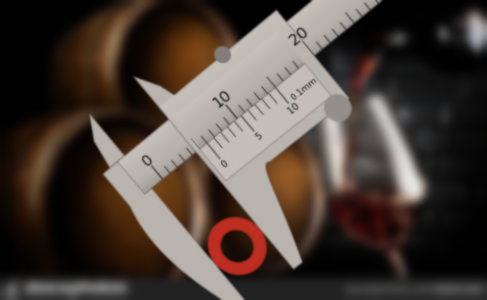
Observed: 6.0 mm
